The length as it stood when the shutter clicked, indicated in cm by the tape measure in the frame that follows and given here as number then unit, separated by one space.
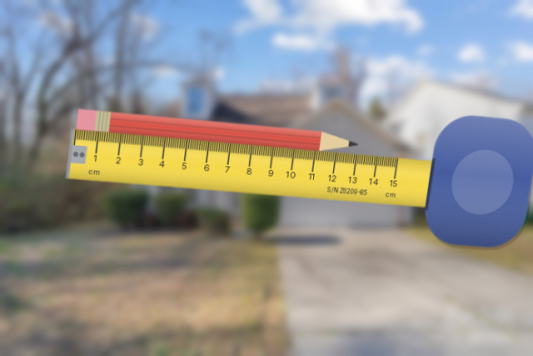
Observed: 13 cm
